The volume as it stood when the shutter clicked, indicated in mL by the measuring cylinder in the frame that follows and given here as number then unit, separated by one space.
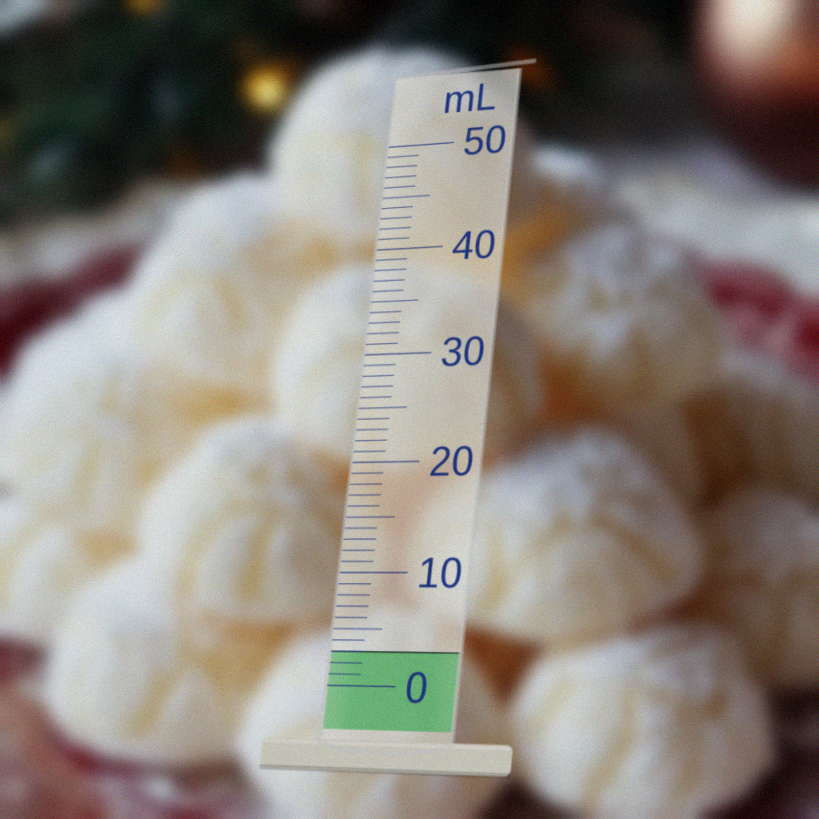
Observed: 3 mL
